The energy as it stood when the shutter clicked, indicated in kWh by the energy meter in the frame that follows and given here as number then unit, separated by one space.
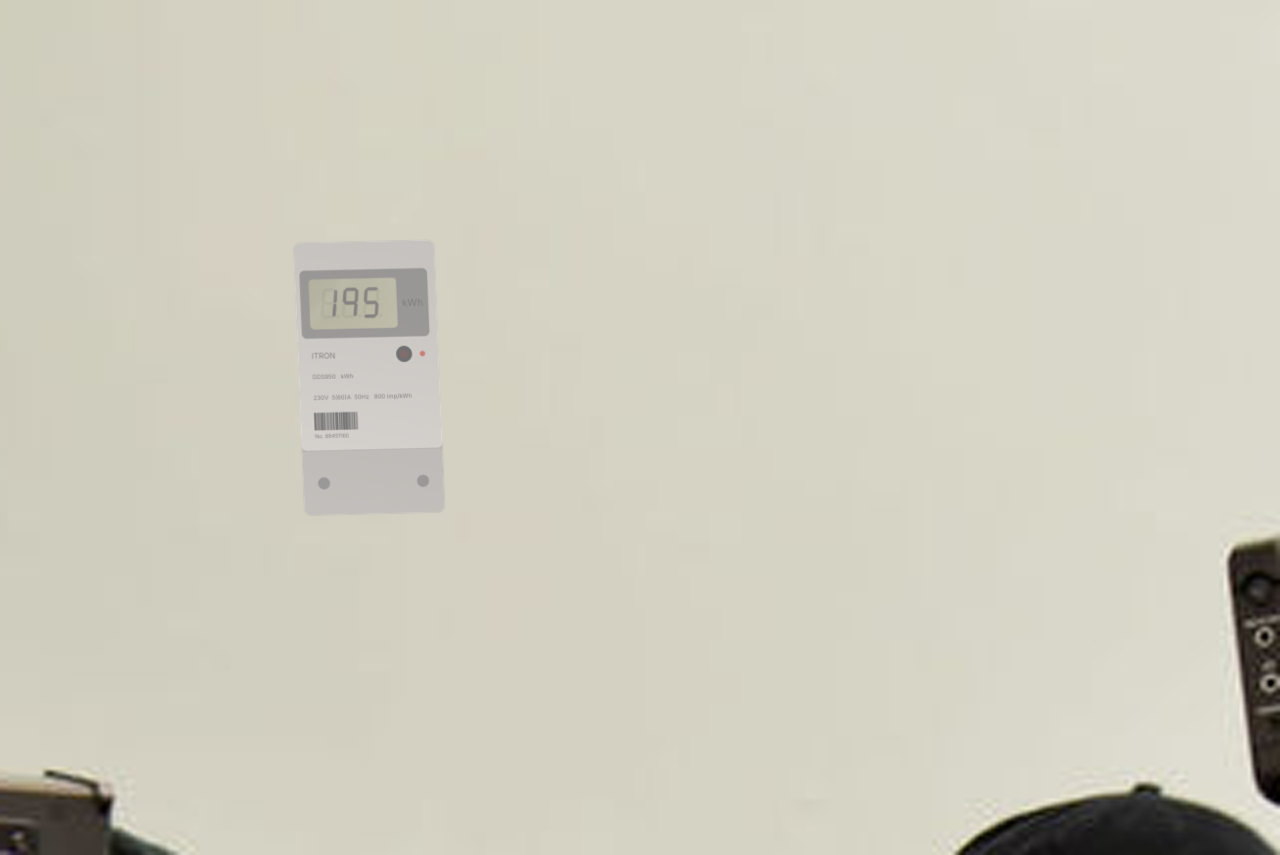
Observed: 195 kWh
